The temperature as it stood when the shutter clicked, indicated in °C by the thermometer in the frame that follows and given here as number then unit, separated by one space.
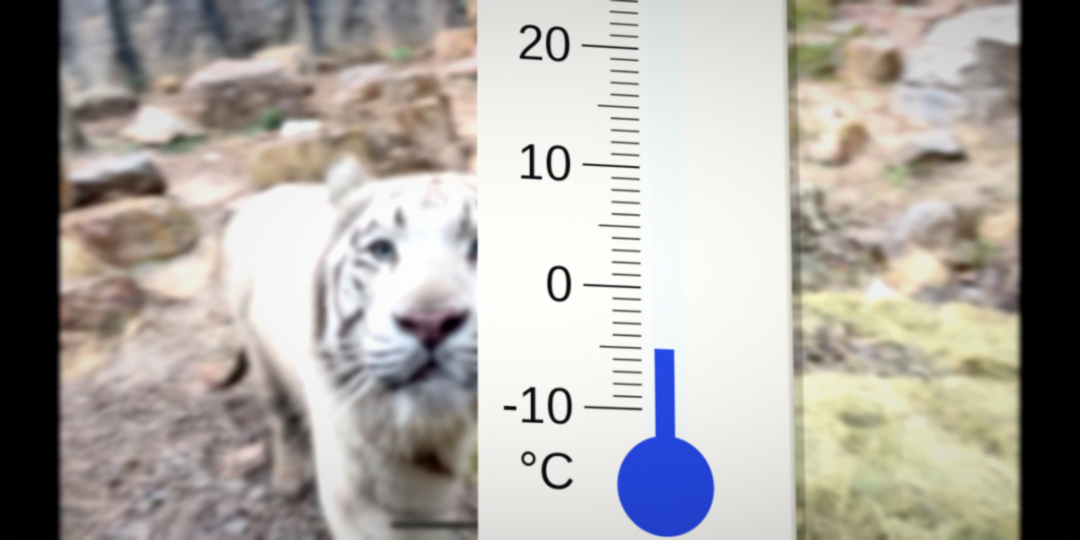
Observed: -5 °C
